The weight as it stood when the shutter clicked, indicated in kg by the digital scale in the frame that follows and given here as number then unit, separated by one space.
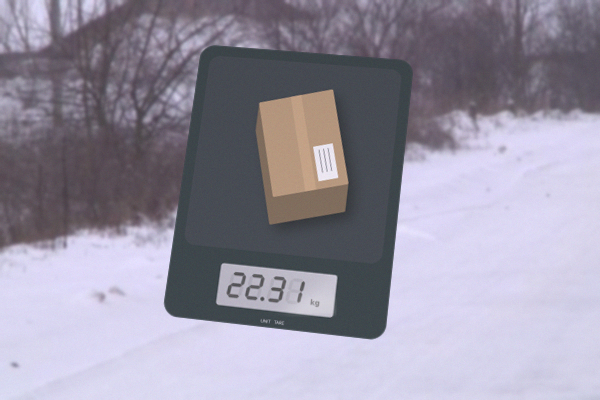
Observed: 22.31 kg
